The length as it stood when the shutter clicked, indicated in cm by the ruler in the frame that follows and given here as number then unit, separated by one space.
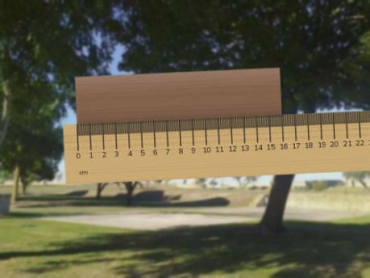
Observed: 16 cm
